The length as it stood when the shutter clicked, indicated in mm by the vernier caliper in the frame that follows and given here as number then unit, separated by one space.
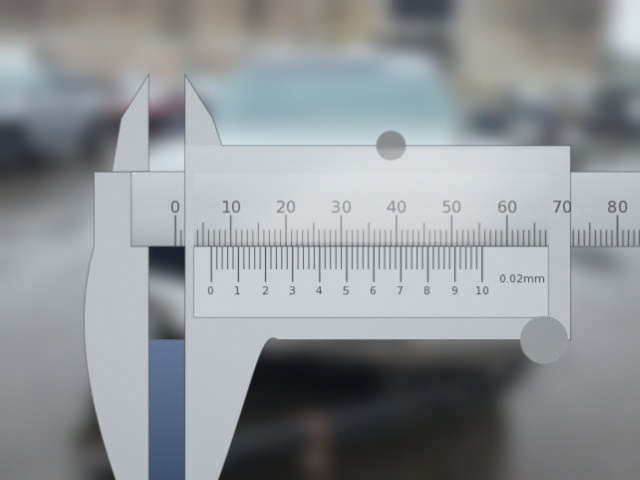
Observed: 6.5 mm
